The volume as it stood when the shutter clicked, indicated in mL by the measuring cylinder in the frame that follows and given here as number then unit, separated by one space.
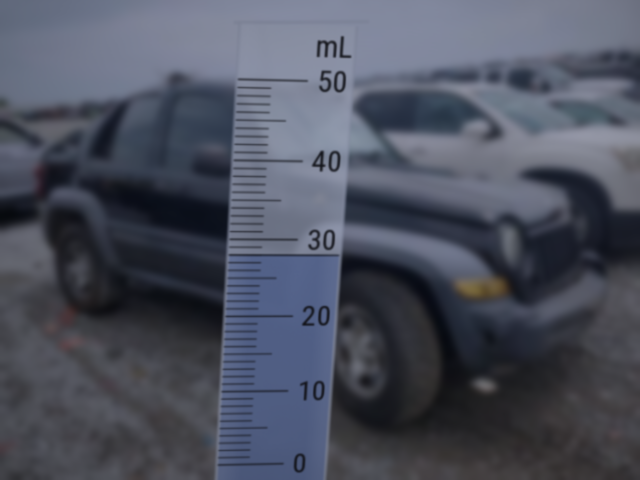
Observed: 28 mL
